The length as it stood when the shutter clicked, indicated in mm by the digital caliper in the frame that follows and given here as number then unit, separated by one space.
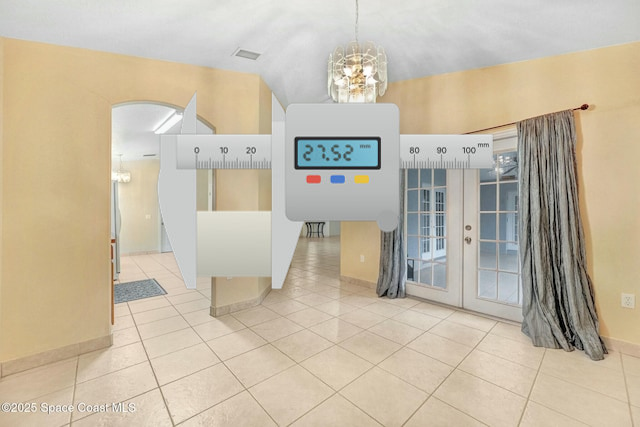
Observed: 27.52 mm
